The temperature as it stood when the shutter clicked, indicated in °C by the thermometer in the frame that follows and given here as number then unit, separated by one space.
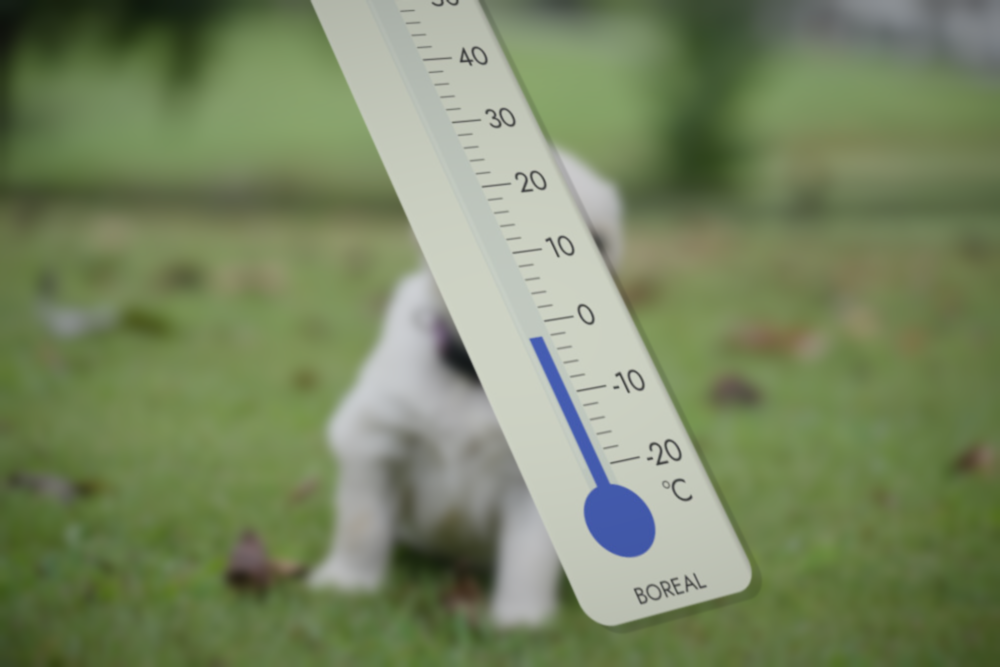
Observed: -2 °C
